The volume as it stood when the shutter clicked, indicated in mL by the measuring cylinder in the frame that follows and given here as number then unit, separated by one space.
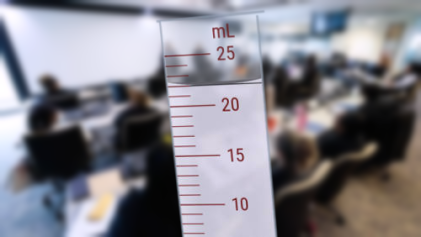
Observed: 22 mL
